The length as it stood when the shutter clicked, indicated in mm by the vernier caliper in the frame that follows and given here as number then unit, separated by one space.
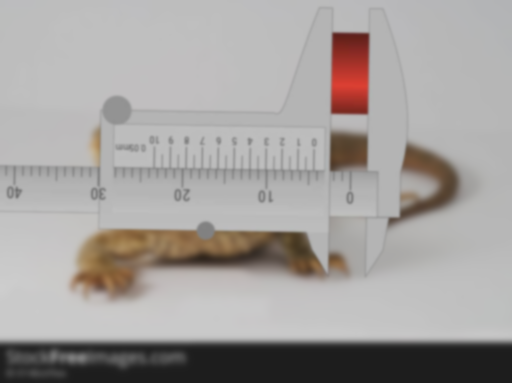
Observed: 4.4 mm
